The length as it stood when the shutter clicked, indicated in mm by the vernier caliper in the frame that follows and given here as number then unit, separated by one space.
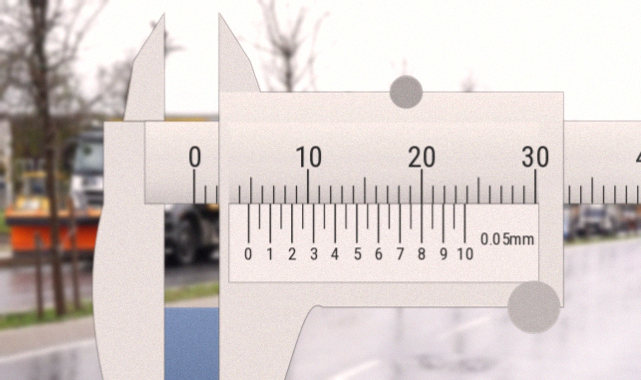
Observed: 4.8 mm
